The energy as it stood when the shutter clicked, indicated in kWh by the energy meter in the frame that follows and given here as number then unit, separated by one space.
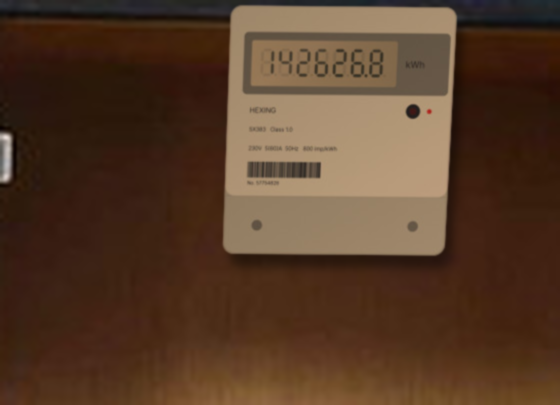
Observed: 142626.8 kWh
